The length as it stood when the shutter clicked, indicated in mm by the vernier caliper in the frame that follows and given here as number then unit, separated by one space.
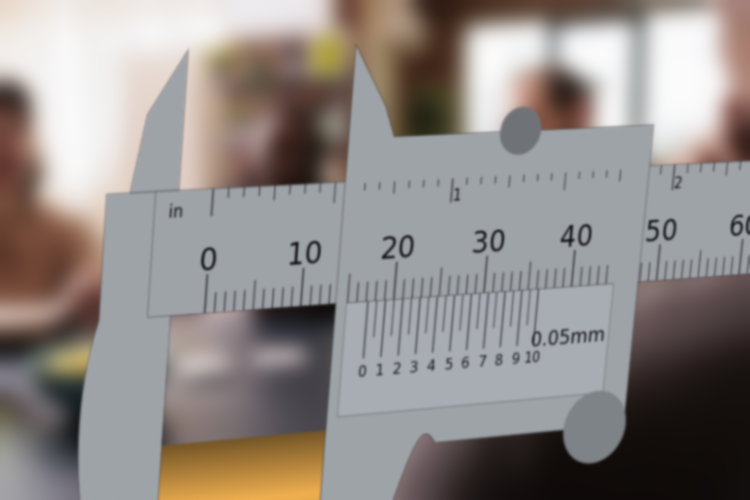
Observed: 17.2 mm
